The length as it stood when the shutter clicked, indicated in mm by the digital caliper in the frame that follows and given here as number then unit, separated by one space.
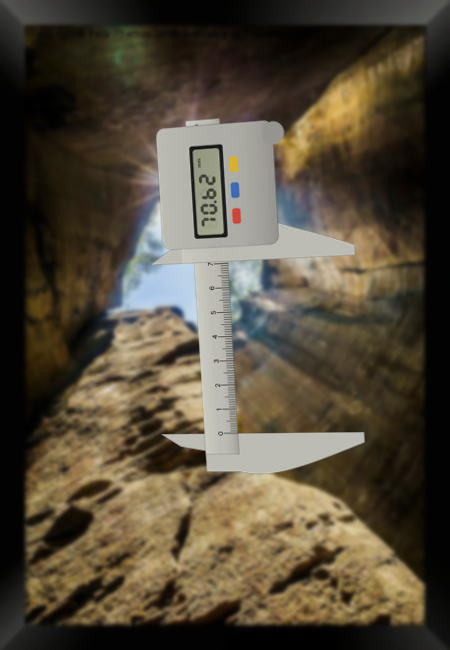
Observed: 70.62 mm
